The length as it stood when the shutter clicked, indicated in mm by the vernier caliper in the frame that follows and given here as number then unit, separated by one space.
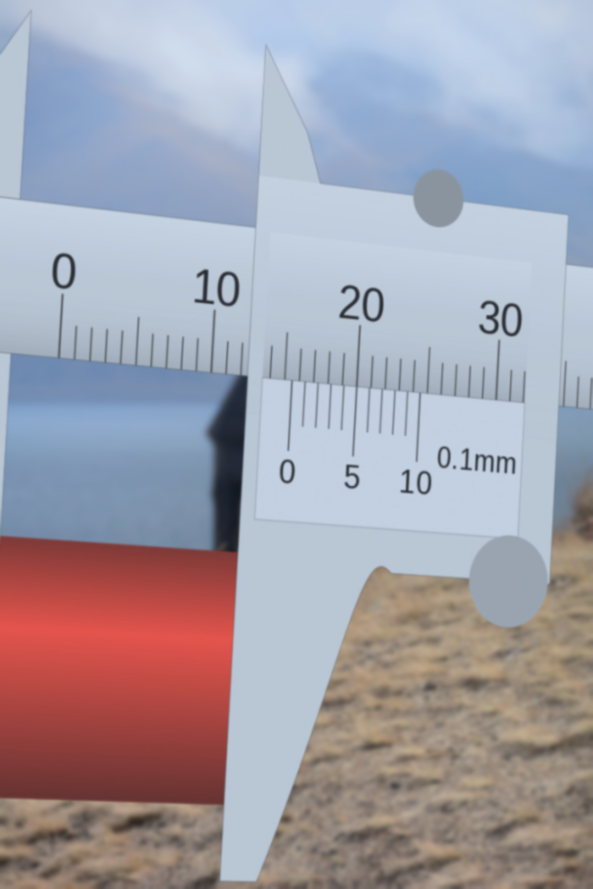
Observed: 15.5 mm
